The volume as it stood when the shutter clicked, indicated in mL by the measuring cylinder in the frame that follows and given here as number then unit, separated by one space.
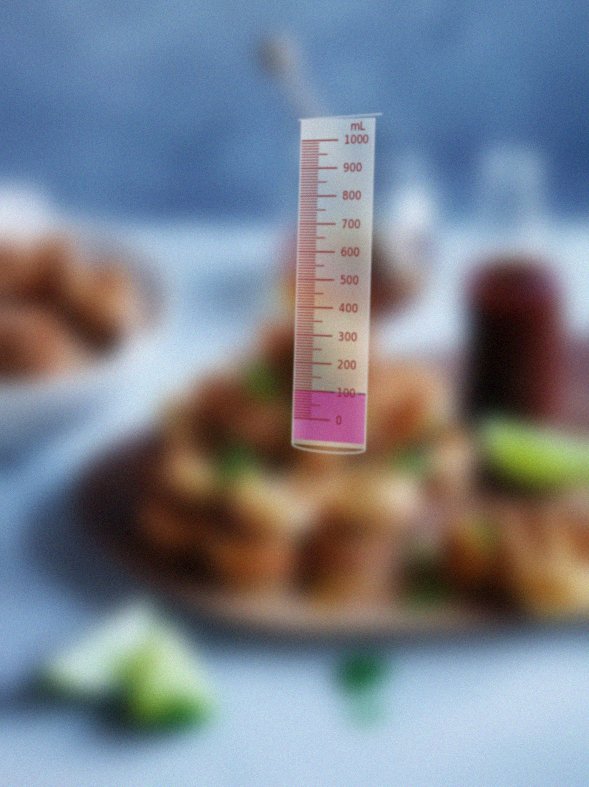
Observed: 100 mL
